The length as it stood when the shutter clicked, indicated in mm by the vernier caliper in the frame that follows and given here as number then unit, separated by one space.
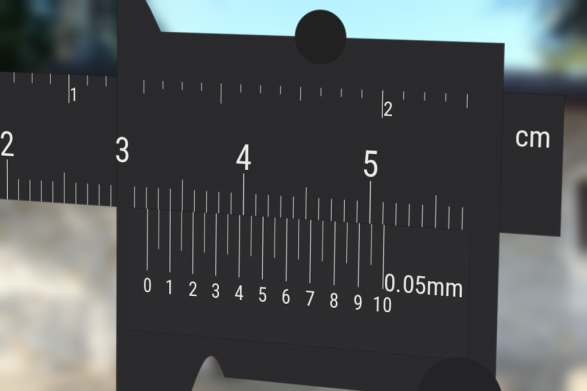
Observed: 32.1 mm
